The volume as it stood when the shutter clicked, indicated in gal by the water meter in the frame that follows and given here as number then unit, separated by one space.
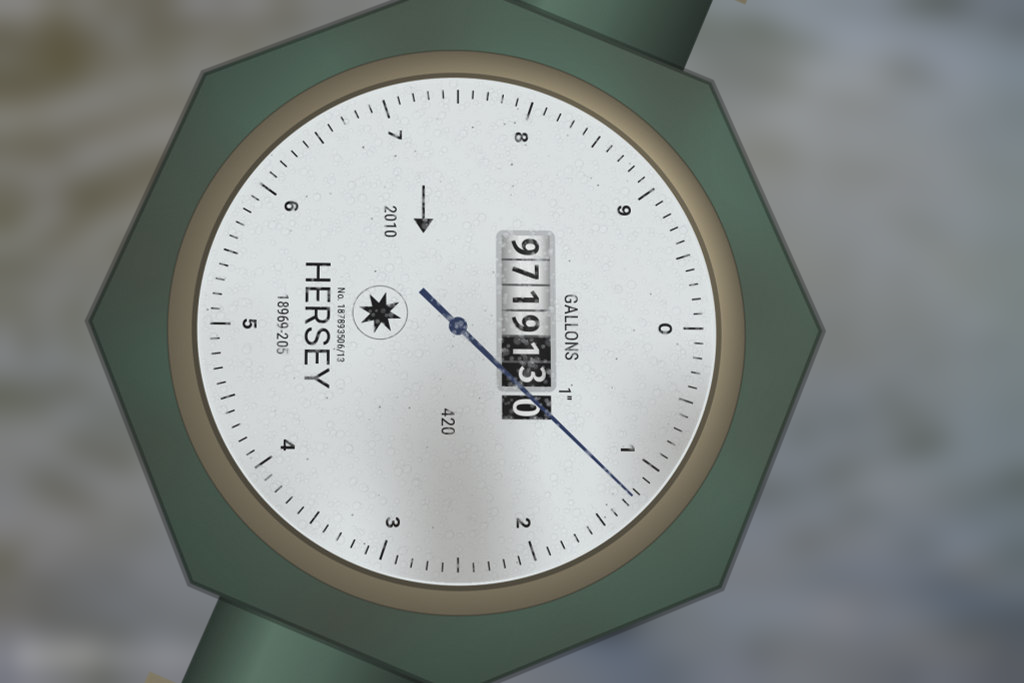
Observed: 9719131.2 gal
